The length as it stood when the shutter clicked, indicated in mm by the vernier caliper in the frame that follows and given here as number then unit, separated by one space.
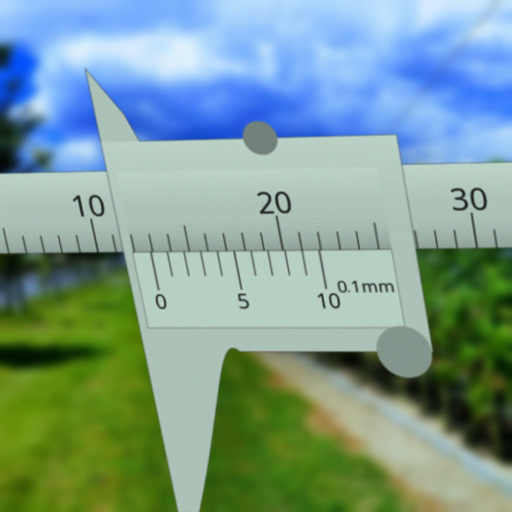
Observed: 12.9 mm
